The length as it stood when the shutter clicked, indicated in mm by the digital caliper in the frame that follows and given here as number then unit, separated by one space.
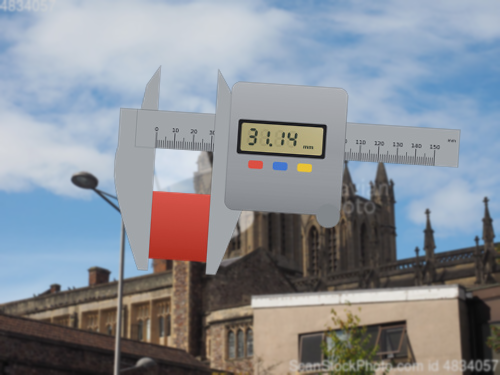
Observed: 31.14 mm
